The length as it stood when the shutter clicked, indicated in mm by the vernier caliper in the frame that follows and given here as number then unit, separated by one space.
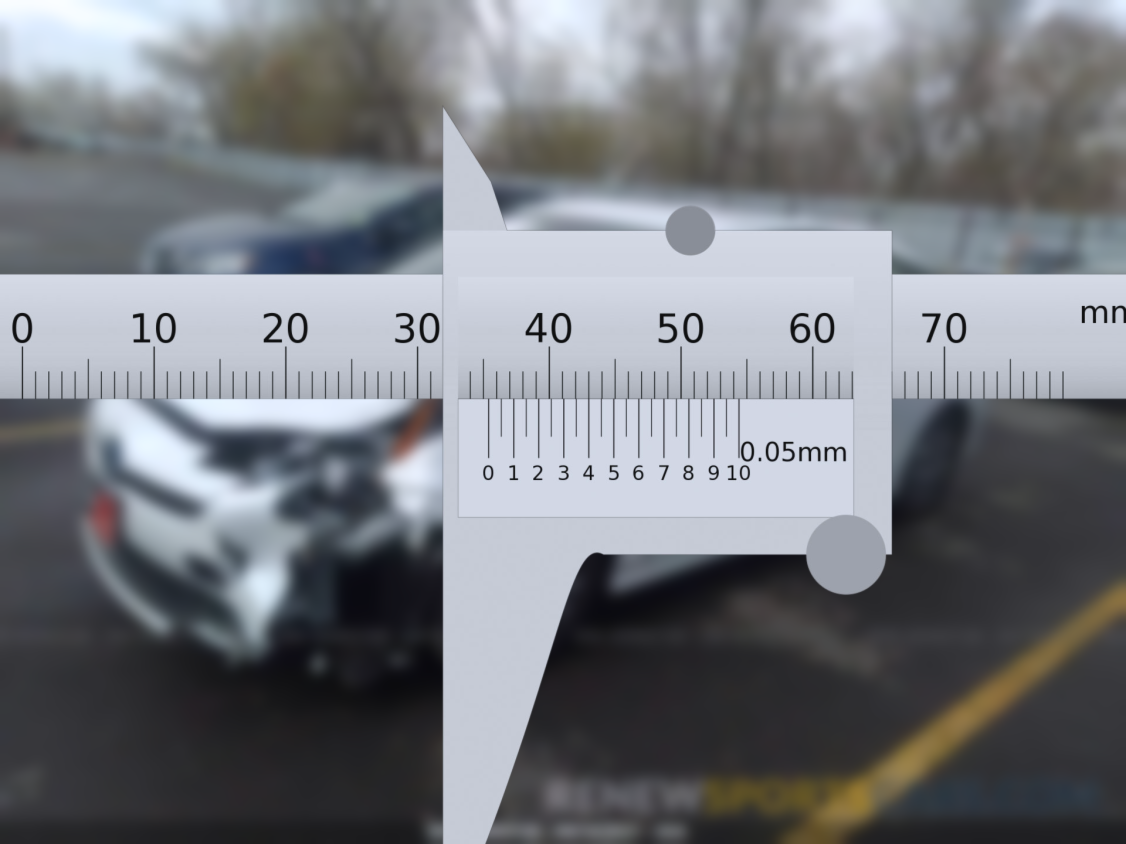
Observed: 35.4 mm
